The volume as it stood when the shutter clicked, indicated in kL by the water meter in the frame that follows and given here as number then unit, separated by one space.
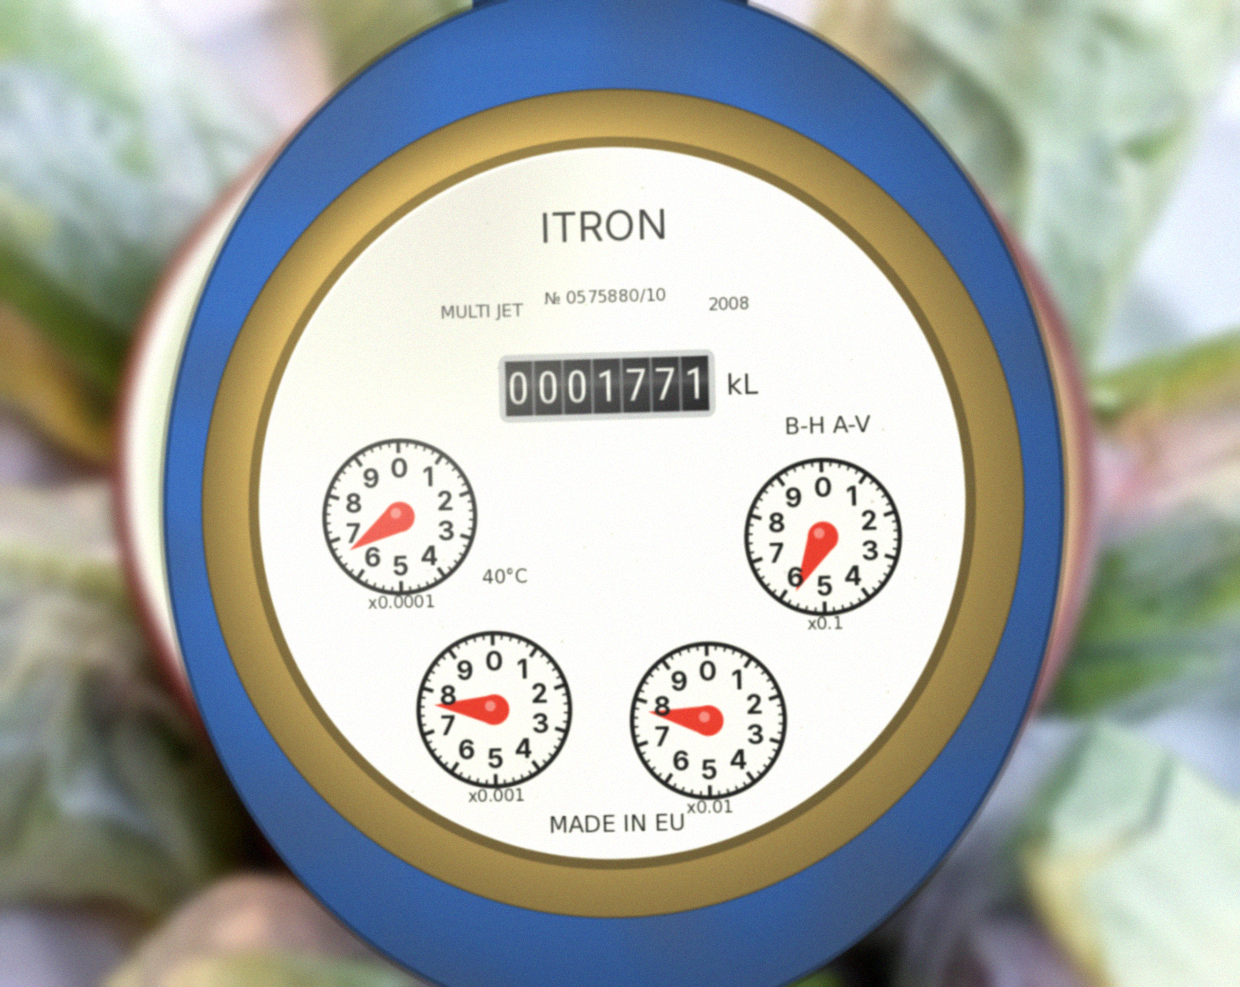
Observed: 1771.5776 kL
